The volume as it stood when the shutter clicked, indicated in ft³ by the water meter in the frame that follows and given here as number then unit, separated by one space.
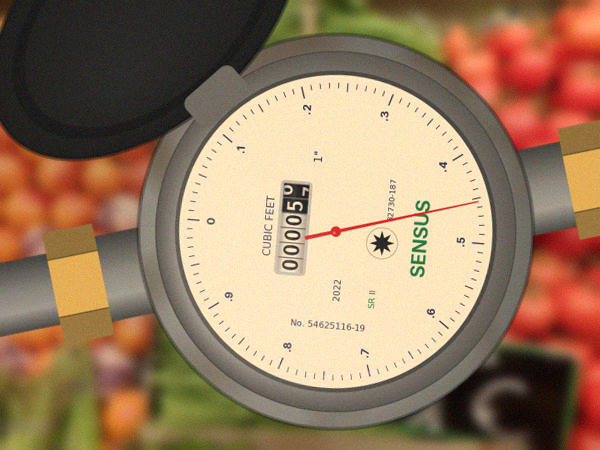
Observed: 56.45 ft³
